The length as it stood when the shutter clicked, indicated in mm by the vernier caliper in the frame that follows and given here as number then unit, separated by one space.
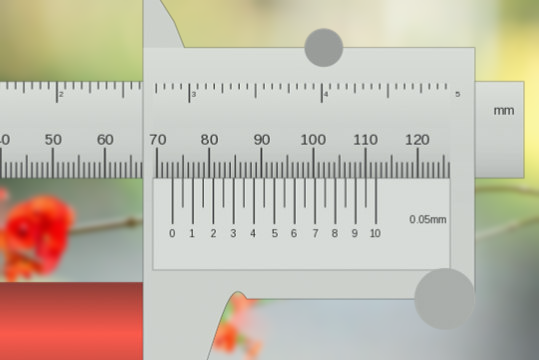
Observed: 73.0 mm
